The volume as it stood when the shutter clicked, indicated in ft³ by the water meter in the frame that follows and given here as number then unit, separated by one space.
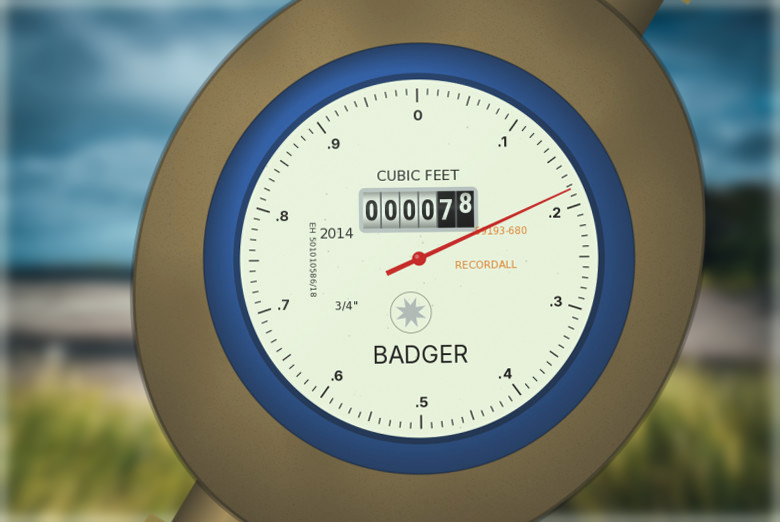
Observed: 78.18 ft³
